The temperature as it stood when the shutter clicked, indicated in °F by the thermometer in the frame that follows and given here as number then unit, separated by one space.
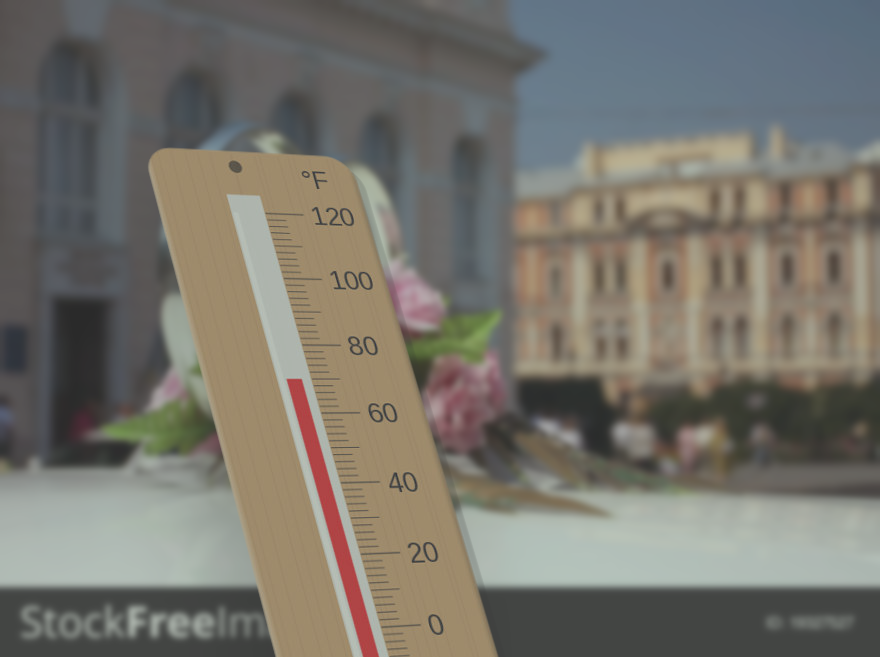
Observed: 70 °F
